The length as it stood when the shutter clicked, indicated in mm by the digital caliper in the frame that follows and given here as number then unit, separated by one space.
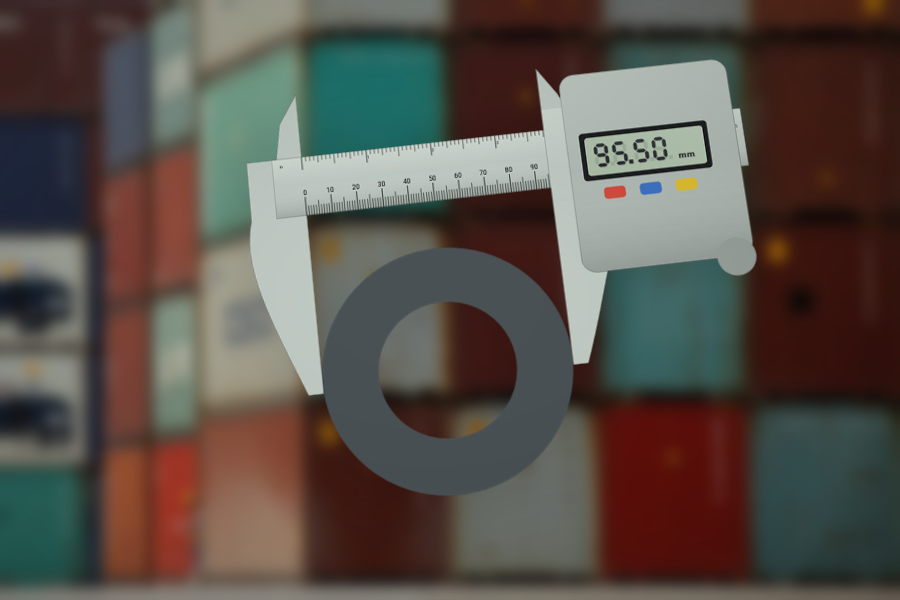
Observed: 95.50 mm
